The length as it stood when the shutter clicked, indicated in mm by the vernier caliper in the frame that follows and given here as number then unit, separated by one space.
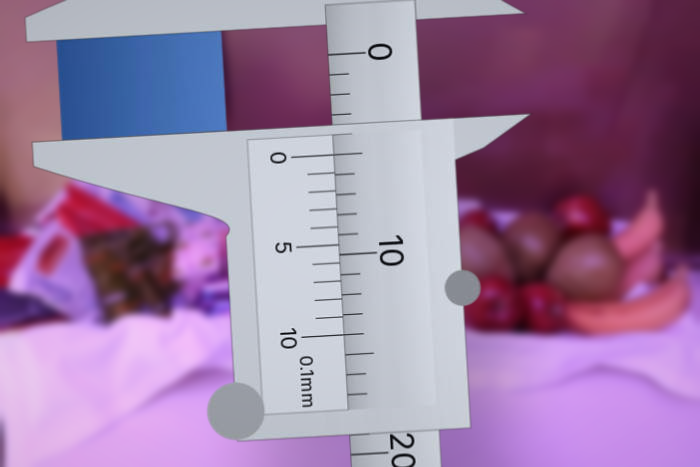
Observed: 5.0 mm
